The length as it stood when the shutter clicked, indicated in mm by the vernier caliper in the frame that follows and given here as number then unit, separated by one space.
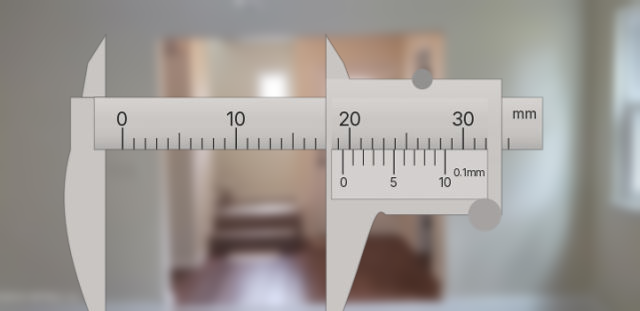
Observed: 19.4 mm
